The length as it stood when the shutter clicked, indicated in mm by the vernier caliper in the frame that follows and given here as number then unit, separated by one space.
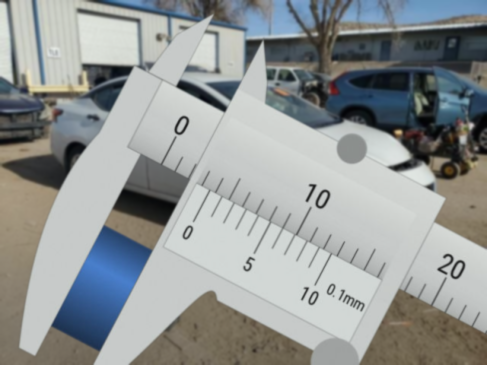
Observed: 3.6 mm
